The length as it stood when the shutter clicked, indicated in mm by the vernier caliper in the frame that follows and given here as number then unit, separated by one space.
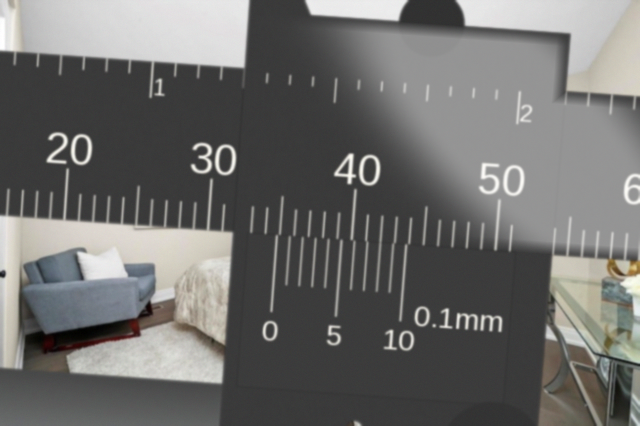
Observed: 34.8 mm
